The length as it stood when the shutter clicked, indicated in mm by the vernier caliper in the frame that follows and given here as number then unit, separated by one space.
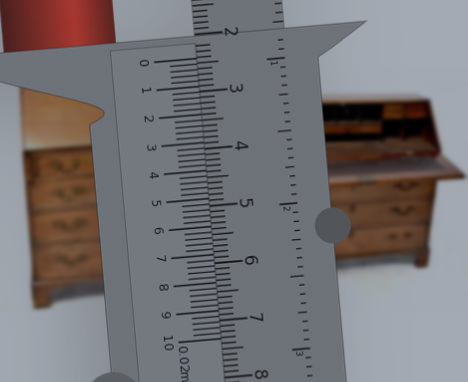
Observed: 24.2 mm
